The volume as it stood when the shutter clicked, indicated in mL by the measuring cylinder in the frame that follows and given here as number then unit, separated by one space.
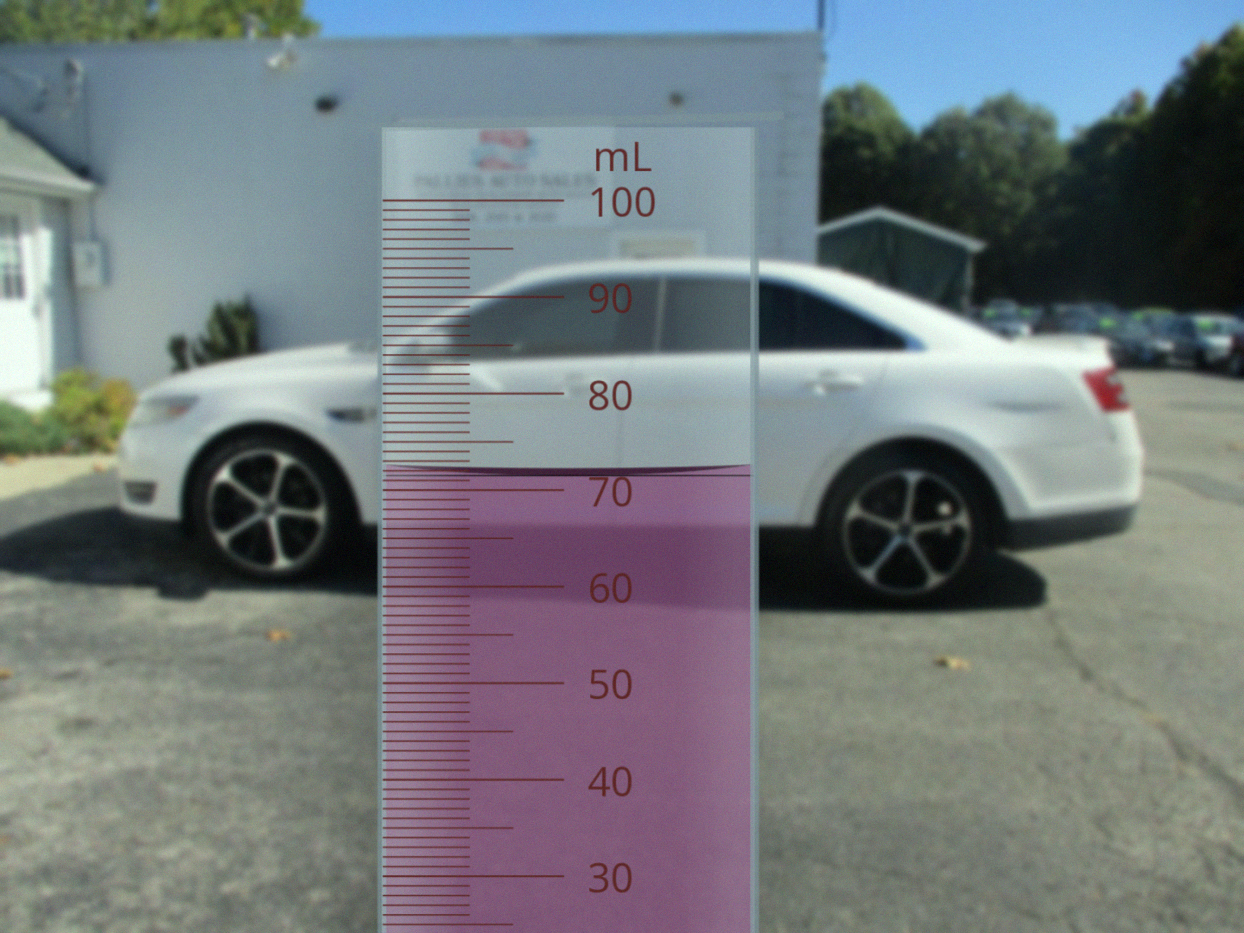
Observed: 71.5 mL
